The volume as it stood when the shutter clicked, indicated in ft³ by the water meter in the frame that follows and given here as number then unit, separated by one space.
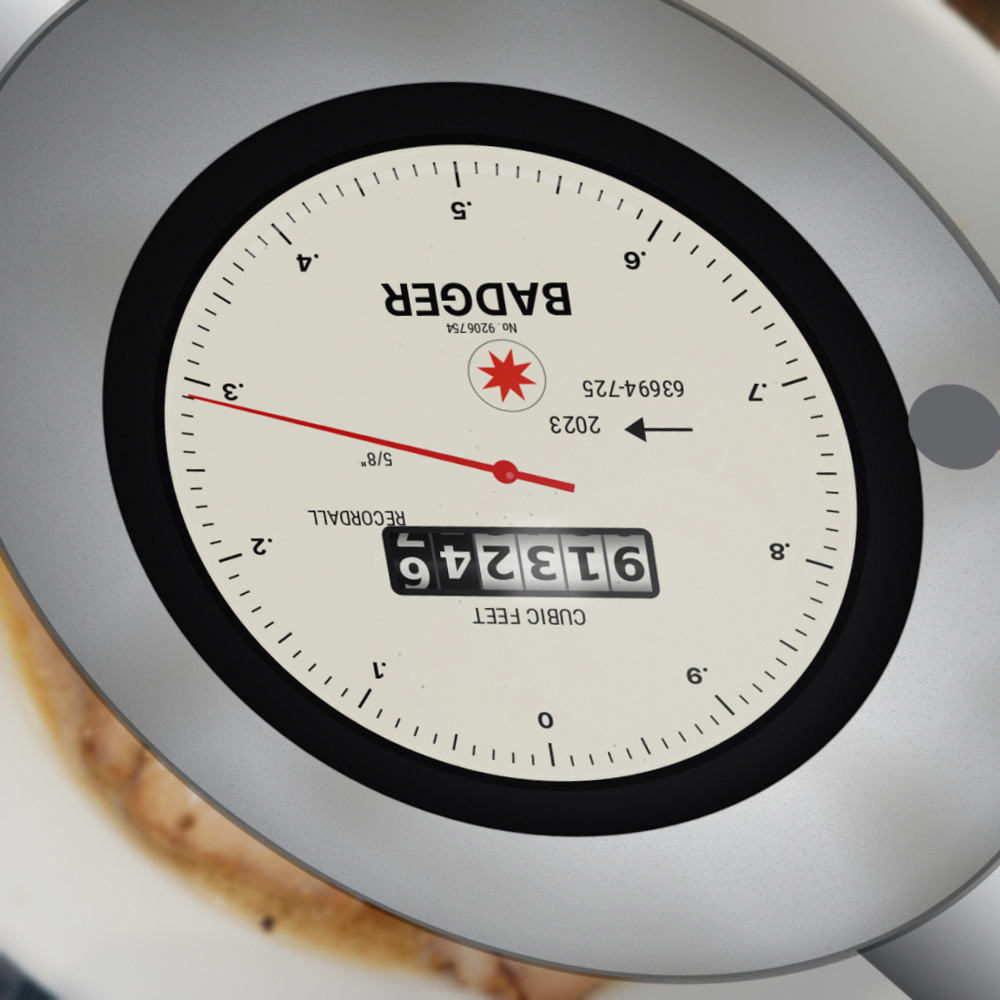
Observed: 913246.29 ft³
